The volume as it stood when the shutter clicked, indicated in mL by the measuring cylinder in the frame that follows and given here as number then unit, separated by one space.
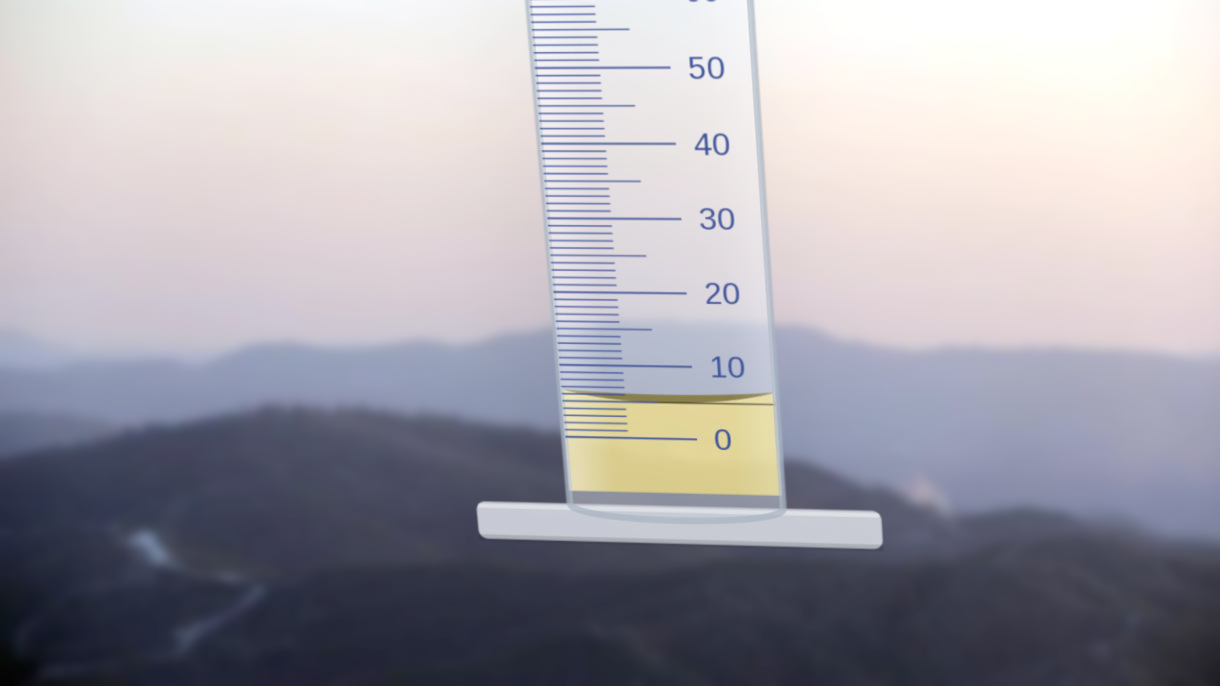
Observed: 5 mL
